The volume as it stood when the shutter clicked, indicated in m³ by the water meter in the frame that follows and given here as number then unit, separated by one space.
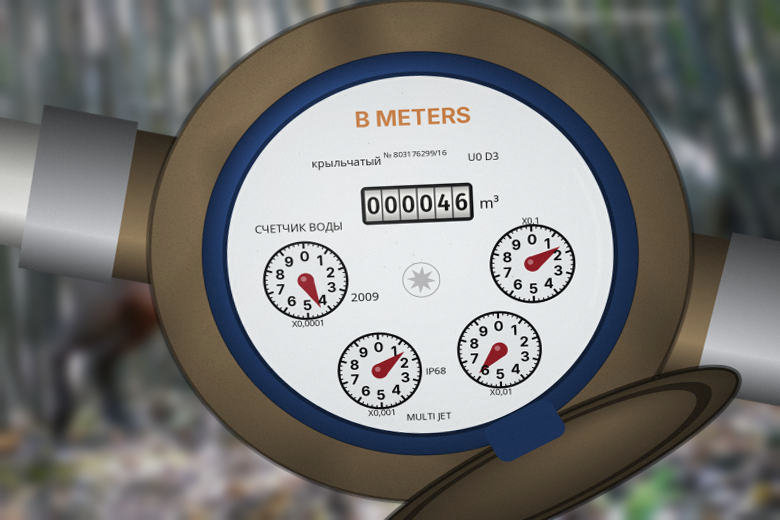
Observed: 46.1614 m³
